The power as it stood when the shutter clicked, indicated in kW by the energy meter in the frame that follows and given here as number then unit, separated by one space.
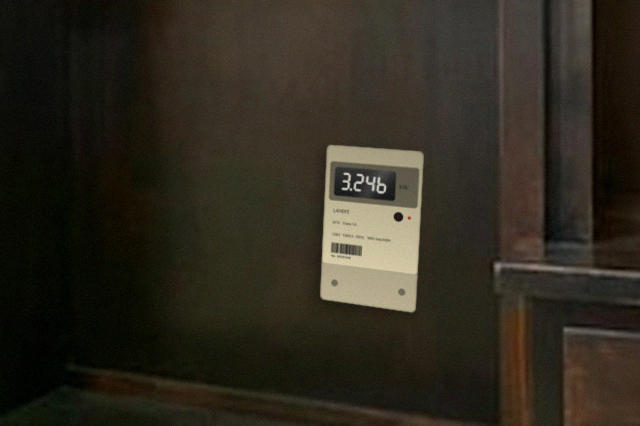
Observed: 3.246 kW
